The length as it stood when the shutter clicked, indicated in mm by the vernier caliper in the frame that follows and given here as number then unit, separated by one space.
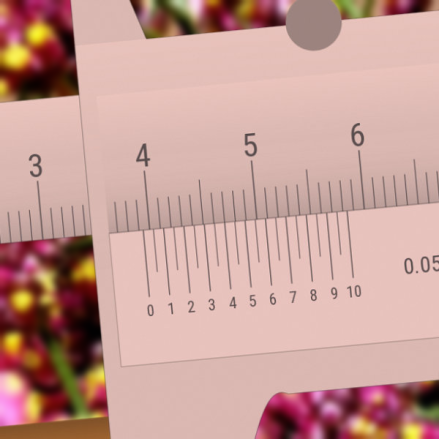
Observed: 39.4 mm
